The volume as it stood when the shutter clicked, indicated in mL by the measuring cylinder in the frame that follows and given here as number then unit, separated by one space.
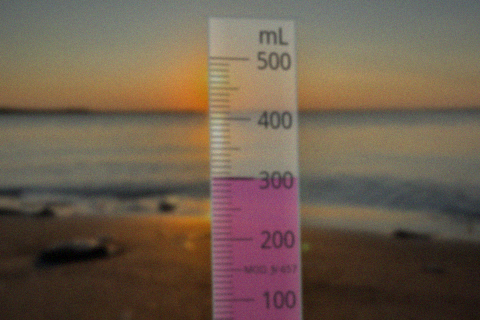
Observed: 300 mL
